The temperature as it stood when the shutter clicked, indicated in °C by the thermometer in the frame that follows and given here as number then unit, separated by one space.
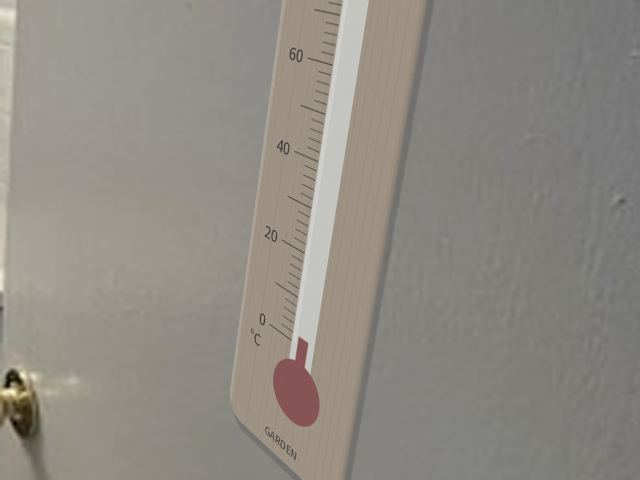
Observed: 2 °C
